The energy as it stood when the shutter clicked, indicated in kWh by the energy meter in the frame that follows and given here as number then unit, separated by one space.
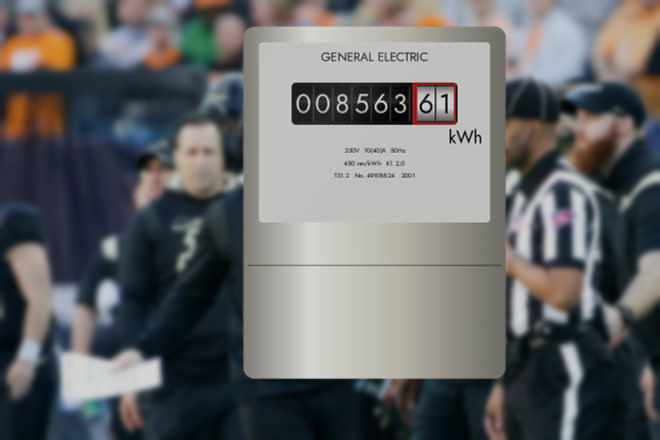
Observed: 8563.61 kWh
